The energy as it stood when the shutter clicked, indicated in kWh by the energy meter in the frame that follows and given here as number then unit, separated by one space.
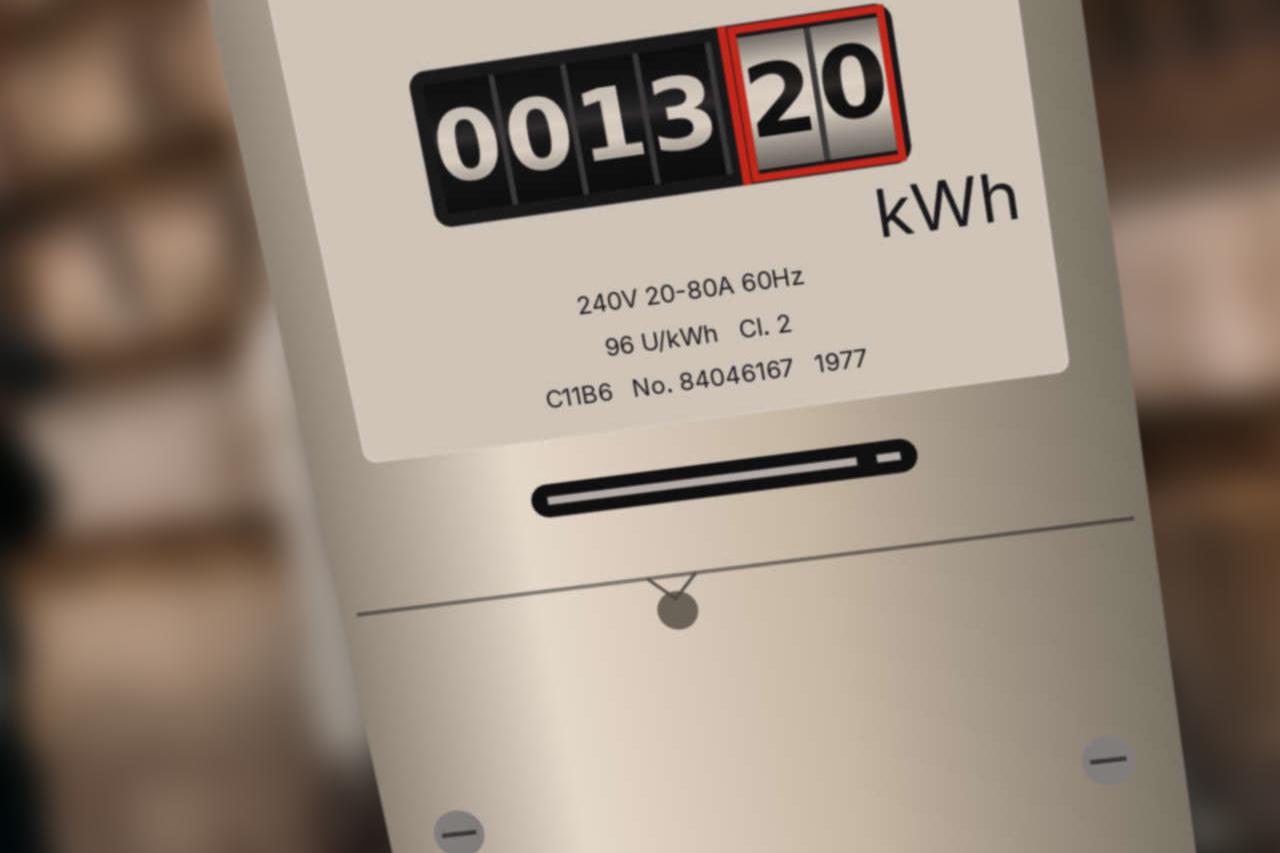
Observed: 13.20 kWh
